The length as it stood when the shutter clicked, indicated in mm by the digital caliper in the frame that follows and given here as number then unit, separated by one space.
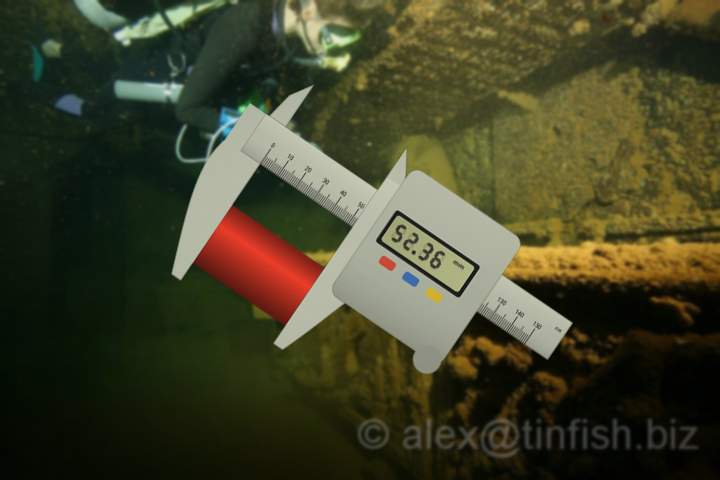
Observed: 52.36 mm
